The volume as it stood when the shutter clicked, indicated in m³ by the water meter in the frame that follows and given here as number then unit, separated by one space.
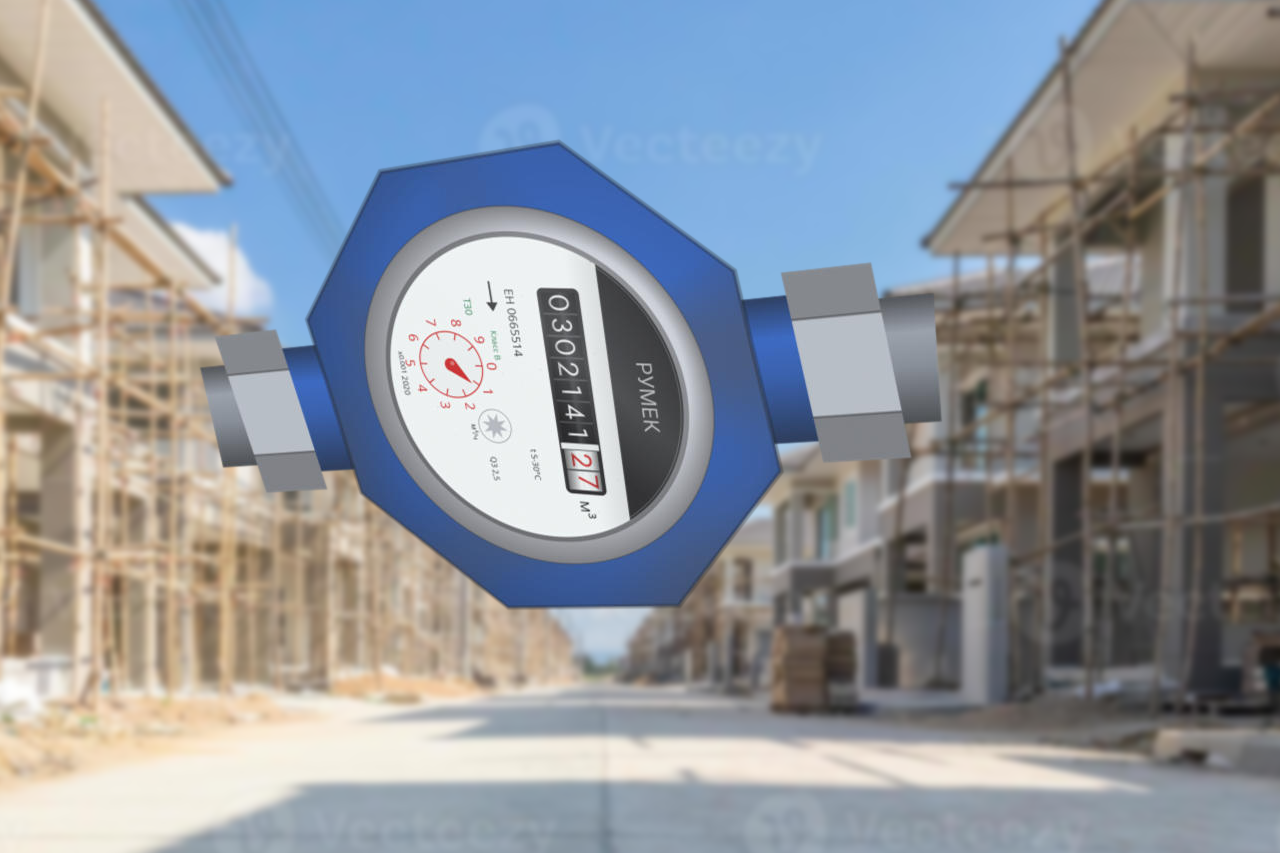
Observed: 302141.271 m³
